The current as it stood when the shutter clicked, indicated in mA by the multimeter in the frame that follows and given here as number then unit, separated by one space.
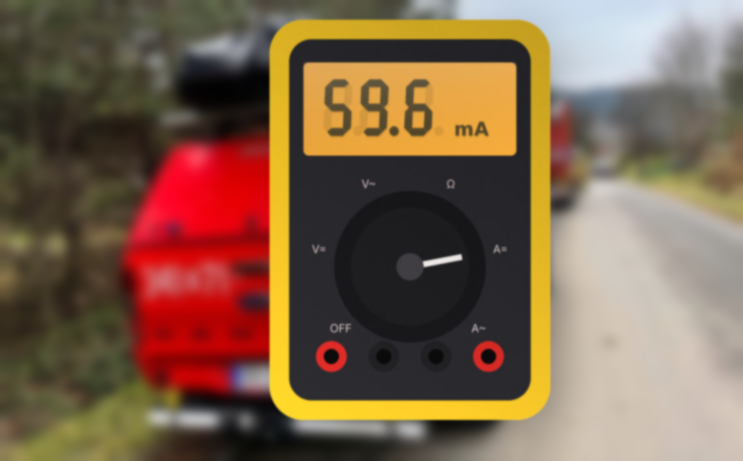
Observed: 59.6 mA
